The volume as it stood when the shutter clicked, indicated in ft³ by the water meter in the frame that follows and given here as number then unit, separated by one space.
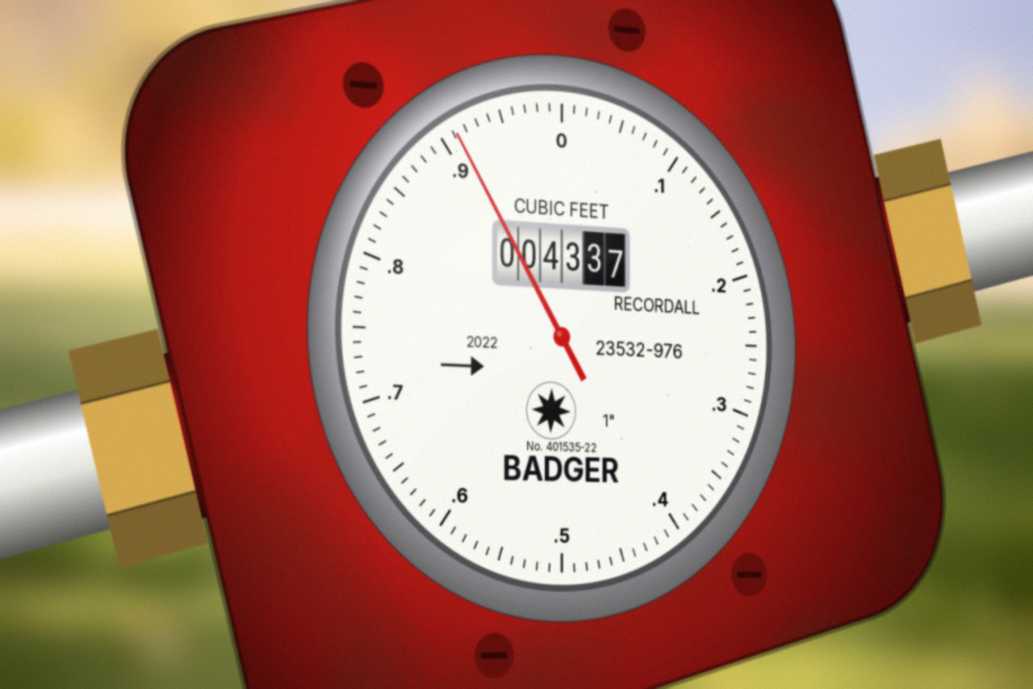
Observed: 4336.91 ft³
